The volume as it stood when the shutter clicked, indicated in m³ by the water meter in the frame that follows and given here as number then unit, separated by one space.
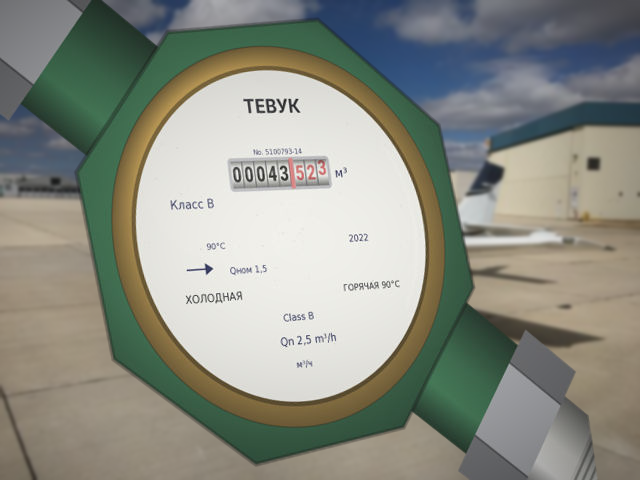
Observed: 43.523 m³
